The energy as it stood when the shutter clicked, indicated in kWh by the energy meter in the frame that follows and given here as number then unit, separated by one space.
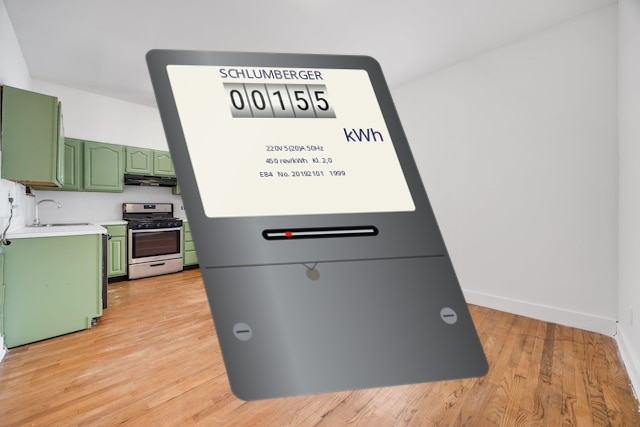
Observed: 155 kWh
